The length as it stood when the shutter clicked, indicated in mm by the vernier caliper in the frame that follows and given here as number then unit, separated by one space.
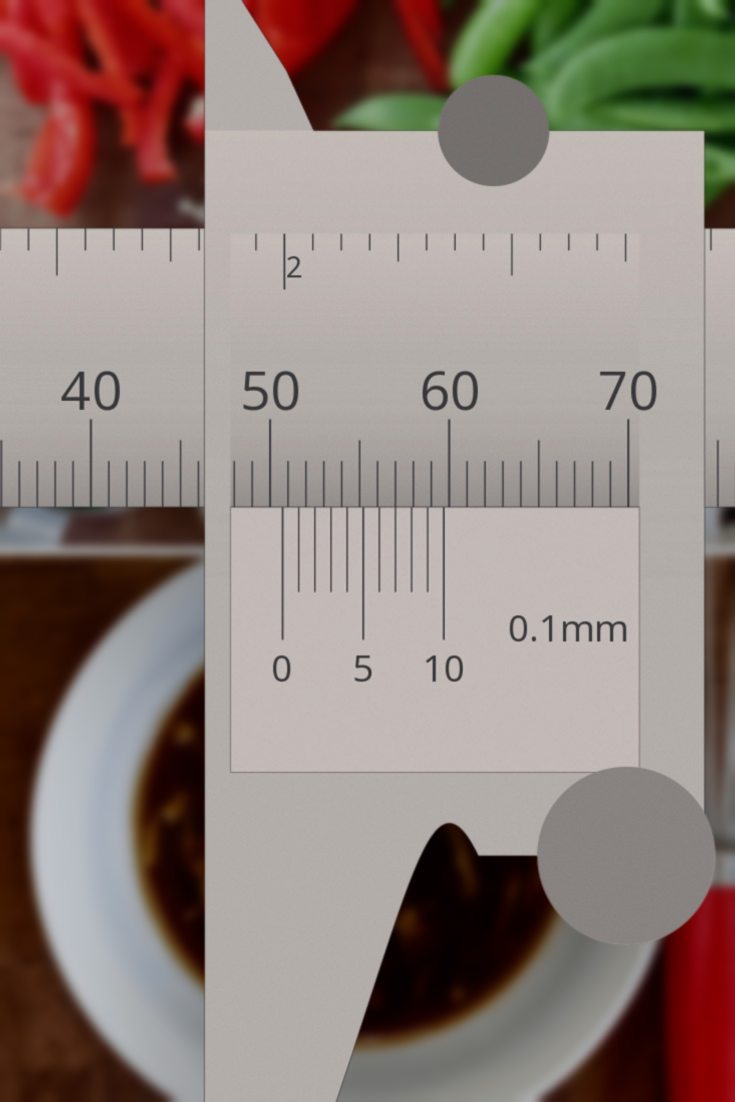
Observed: 50.7 mm
